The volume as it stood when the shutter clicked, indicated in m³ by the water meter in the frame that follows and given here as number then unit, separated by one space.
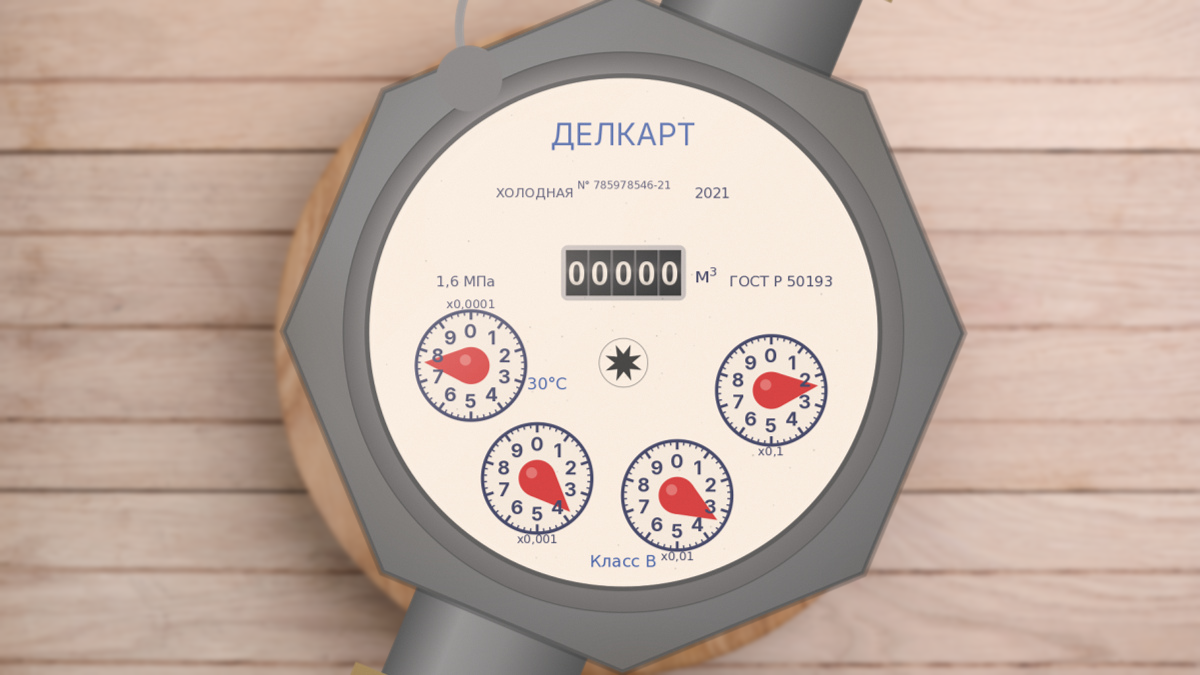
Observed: 0.2337 m³
